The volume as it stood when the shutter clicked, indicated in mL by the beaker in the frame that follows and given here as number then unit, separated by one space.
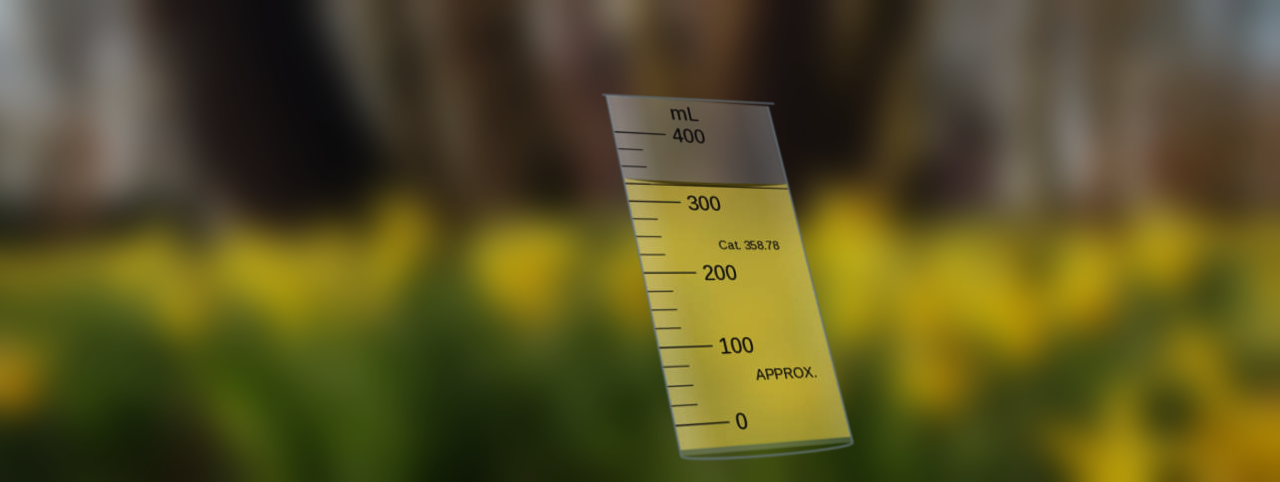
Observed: 325 mL
